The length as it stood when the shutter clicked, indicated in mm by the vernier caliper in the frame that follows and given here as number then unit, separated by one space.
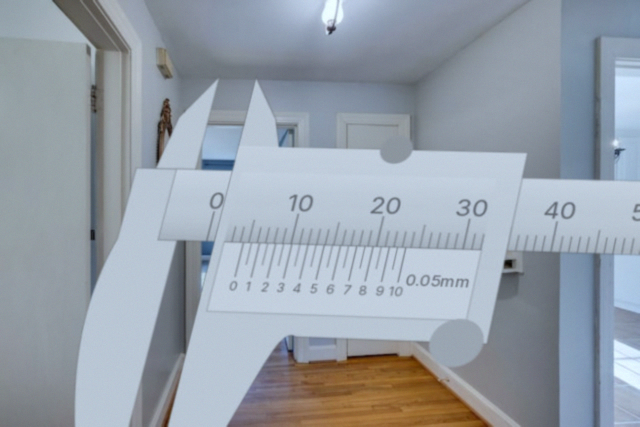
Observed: 4.4 mm
